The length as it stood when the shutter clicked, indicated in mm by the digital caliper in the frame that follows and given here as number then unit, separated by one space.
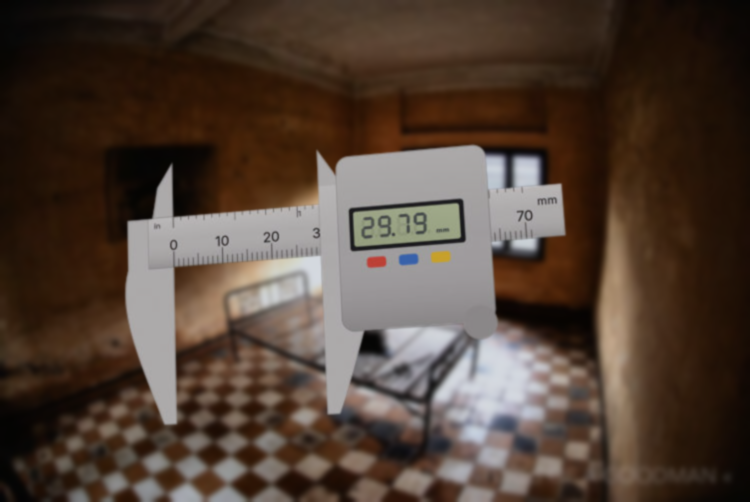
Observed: 29.79 mm
